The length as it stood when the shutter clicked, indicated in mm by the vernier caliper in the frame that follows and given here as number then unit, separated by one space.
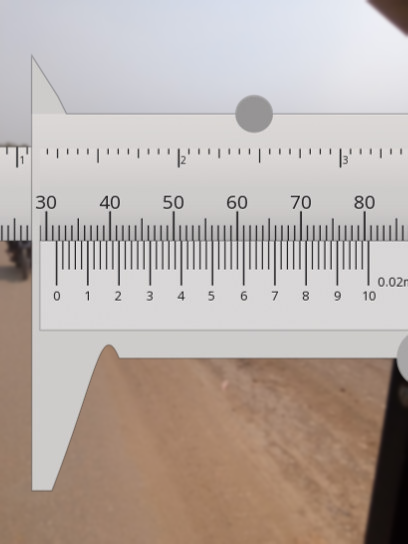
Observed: 31.6 mm
